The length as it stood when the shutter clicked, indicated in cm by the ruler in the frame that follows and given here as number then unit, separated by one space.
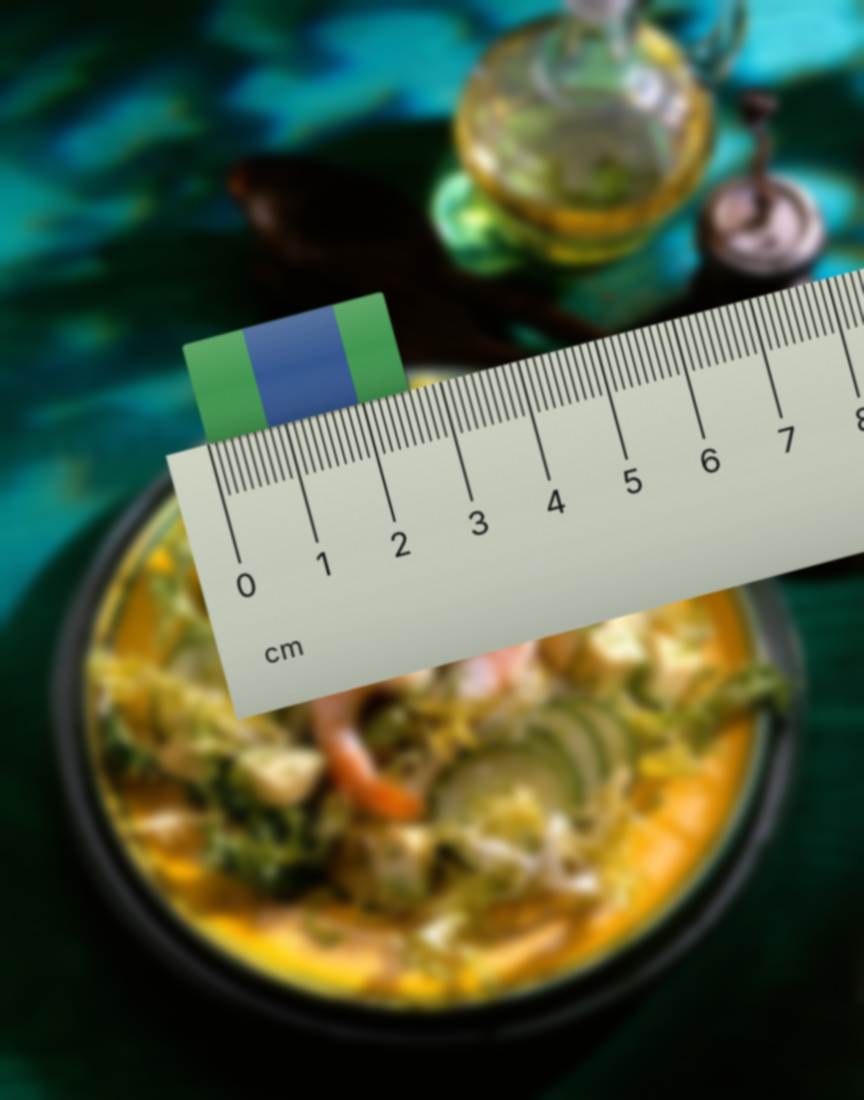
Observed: 2.6 cm
